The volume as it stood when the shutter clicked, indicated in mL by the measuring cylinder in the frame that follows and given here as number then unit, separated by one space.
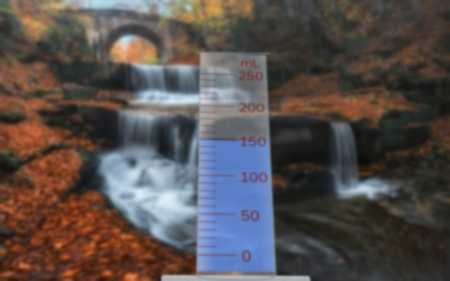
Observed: 150 mL
